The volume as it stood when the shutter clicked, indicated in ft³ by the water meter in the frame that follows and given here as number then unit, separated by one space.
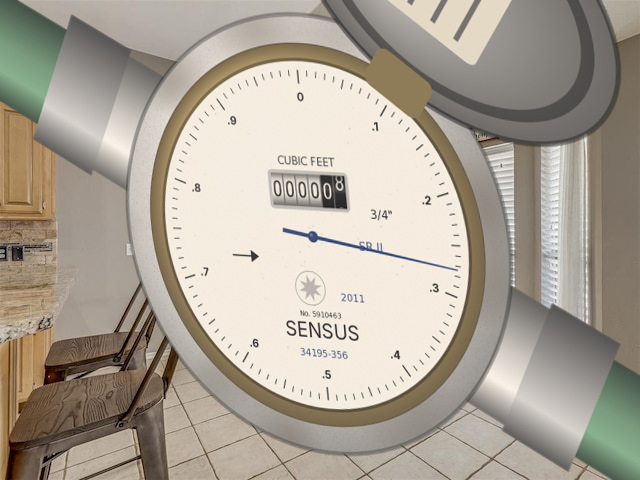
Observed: 8.27 ft³
